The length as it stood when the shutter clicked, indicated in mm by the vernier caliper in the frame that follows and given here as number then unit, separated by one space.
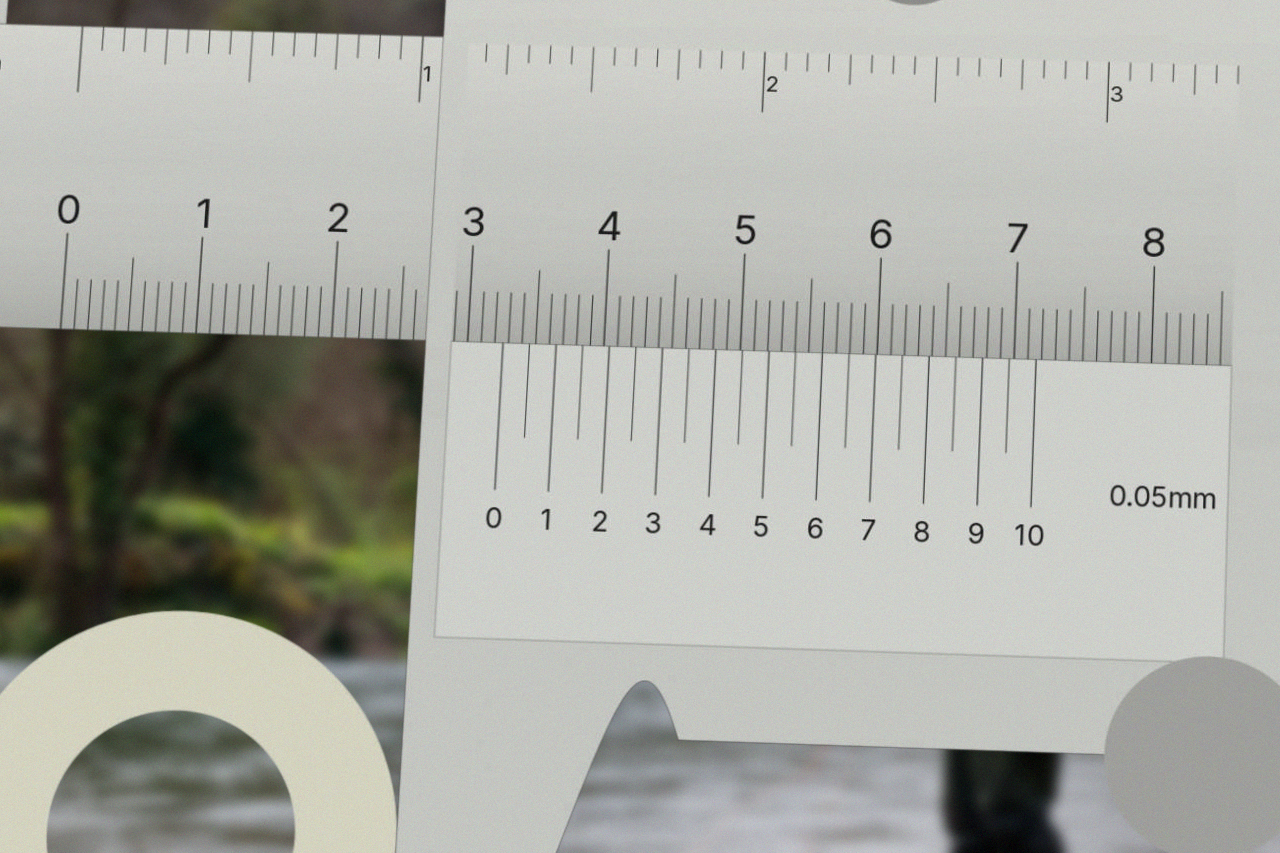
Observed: 32.6 mm
